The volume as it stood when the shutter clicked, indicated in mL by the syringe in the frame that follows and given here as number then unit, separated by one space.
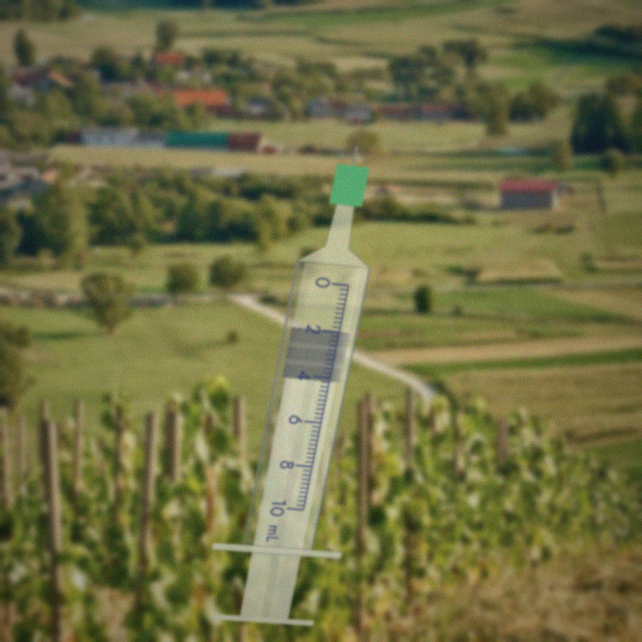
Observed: 2 mL
